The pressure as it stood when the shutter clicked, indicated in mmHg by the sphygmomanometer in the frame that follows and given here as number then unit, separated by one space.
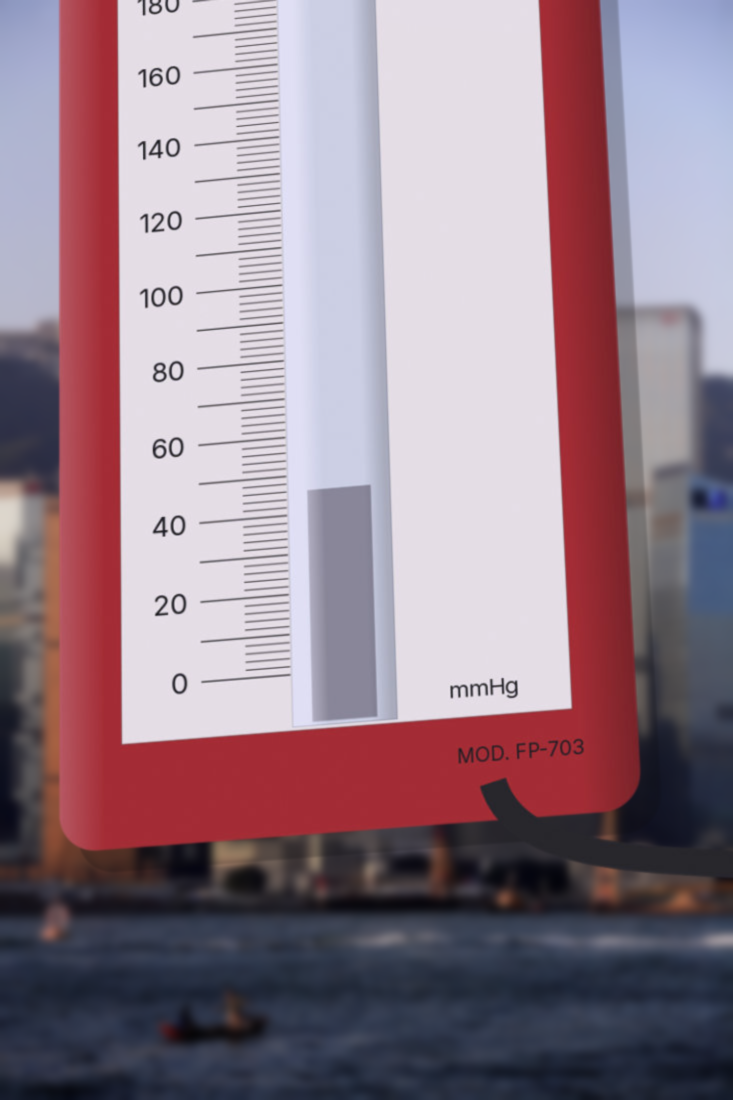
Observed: 46 mmHg
